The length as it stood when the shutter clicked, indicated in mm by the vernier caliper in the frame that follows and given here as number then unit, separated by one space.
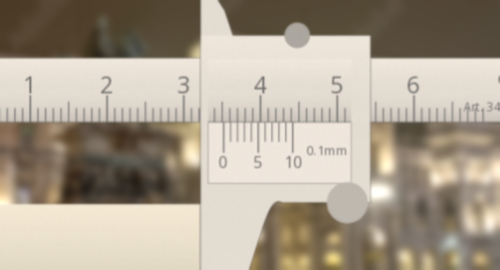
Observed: 35.2 mm
